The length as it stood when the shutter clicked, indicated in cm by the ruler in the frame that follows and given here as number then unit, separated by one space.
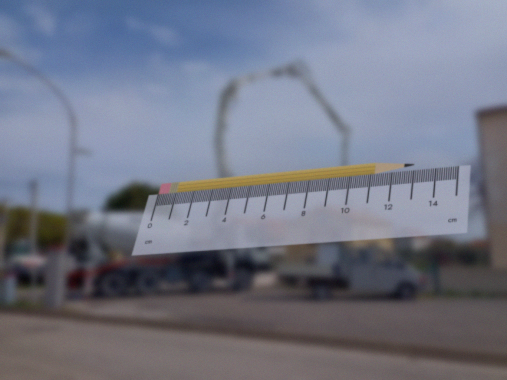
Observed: 13 cm
